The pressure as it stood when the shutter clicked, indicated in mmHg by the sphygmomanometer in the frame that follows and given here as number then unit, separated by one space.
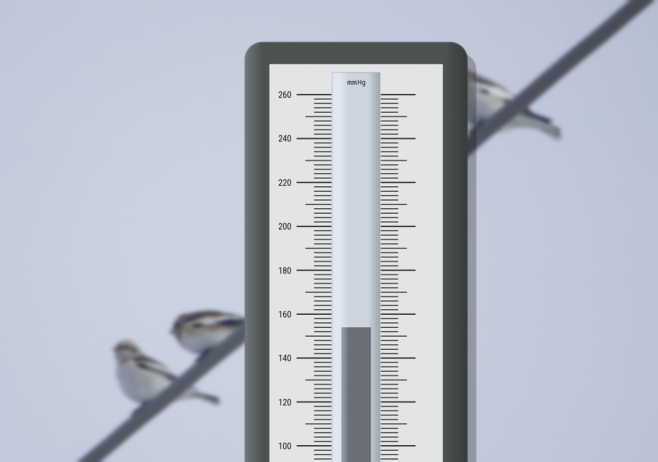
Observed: 154 mmHg
